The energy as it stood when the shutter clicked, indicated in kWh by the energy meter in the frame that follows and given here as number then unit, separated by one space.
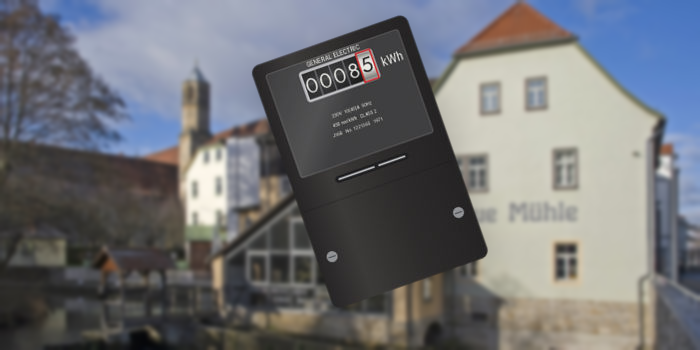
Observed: 8.5 kWh
